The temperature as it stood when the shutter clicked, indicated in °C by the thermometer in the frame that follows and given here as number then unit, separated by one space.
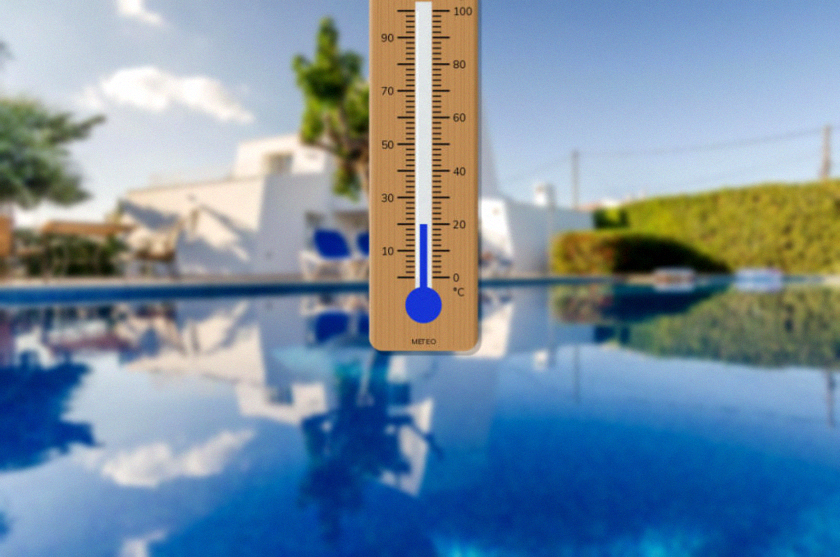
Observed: 20 °C
